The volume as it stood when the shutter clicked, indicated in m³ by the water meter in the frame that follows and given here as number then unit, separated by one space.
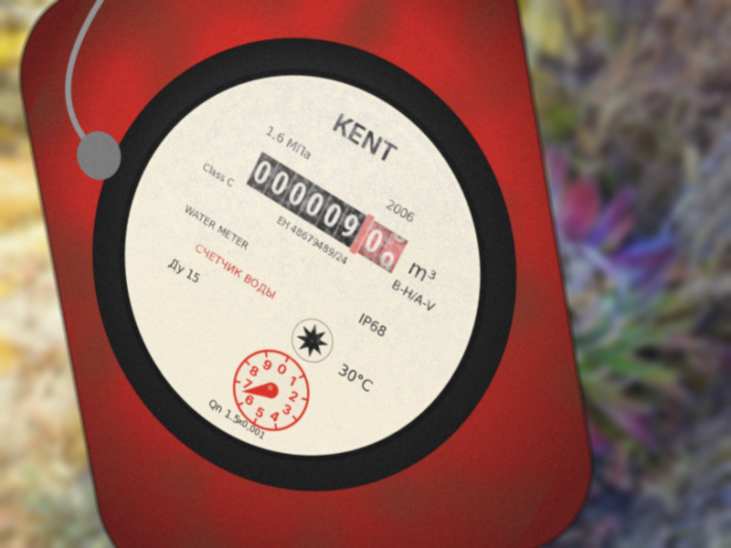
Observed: 9.086 m³
